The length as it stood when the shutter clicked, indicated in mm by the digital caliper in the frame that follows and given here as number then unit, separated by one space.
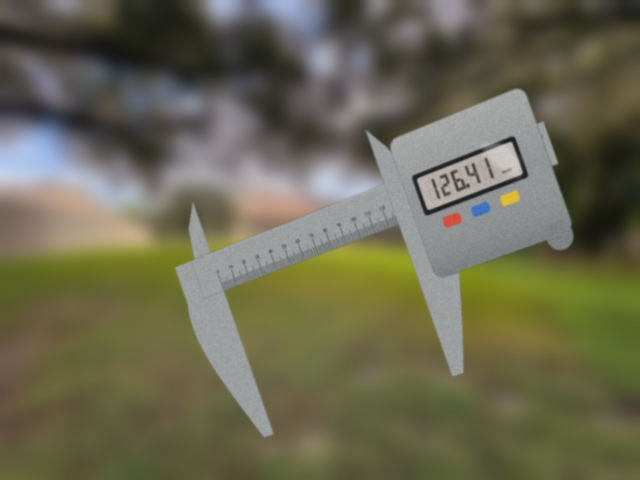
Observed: 126.41 mm
